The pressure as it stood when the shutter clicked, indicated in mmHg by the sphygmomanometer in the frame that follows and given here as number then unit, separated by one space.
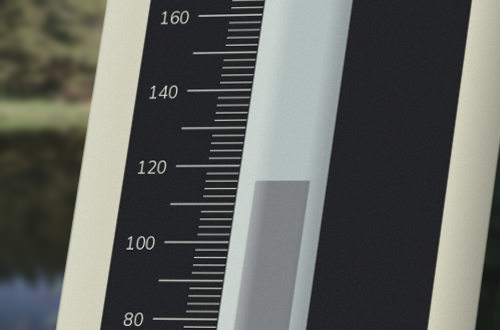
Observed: 116 mmHg
